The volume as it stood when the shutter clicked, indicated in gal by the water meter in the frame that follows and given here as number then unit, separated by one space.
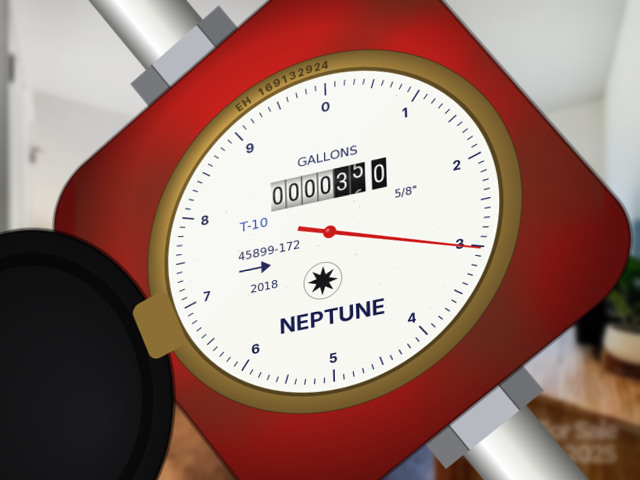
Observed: 353.0 gal
